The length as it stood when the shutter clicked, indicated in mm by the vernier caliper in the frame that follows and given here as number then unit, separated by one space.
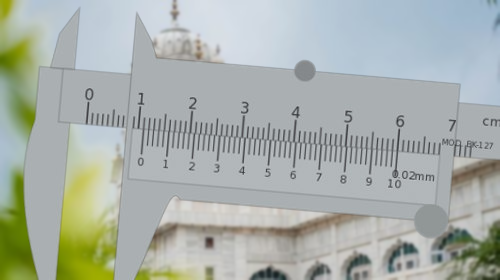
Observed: 11.0 mm
